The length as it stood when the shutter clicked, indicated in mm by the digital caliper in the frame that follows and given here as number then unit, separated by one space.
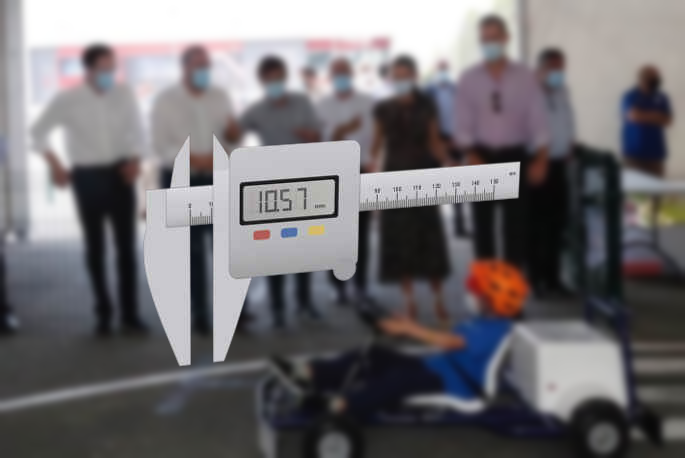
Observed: 10.57 mm
